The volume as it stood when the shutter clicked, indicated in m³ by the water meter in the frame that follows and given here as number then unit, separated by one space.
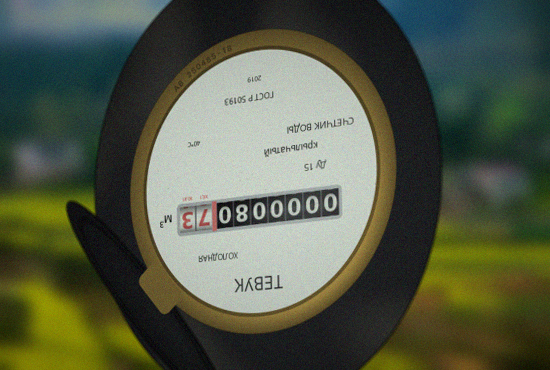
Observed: 80.73 m³
